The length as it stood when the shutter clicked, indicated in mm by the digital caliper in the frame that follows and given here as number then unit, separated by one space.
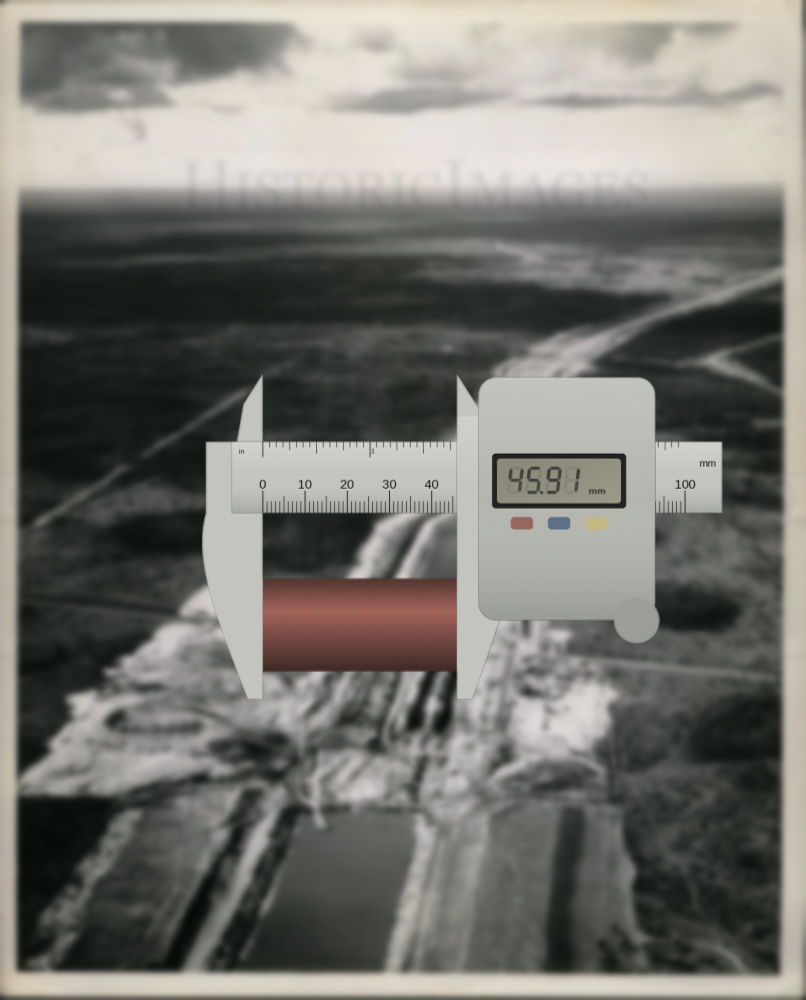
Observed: 45.91 mm
